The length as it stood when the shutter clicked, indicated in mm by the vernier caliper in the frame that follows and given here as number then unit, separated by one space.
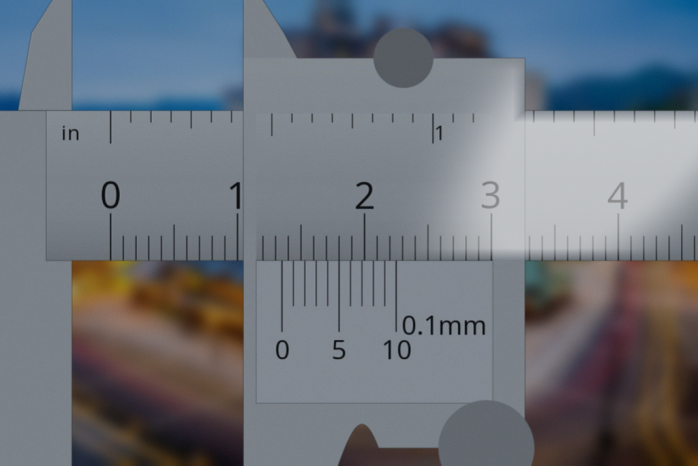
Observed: 13.5 mm
